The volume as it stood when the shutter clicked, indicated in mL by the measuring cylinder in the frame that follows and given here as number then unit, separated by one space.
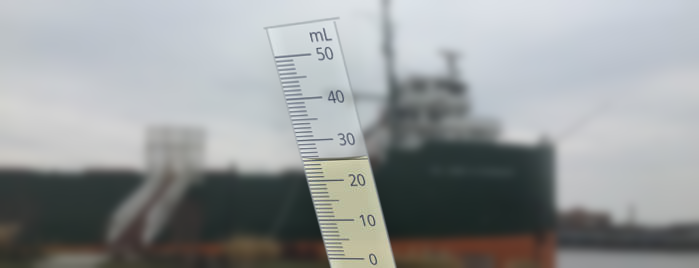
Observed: 25 mL
